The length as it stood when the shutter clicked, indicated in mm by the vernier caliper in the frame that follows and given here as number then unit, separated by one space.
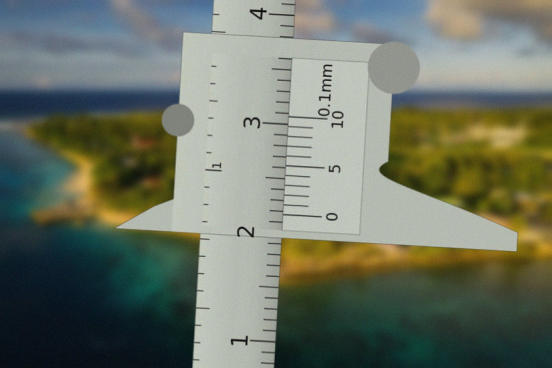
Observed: 21.7 mm
